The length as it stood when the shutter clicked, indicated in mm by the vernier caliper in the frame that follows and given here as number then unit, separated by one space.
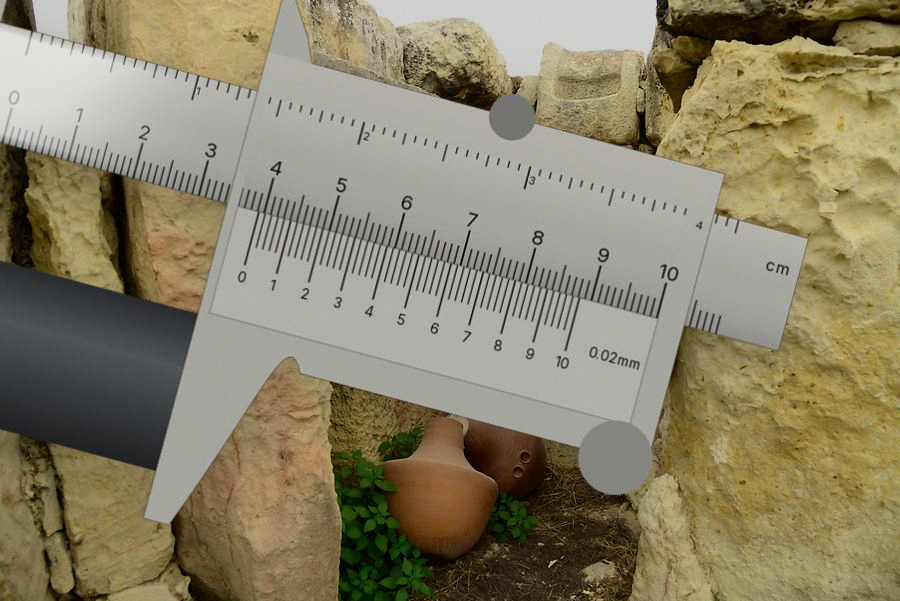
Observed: 39.2 mm
